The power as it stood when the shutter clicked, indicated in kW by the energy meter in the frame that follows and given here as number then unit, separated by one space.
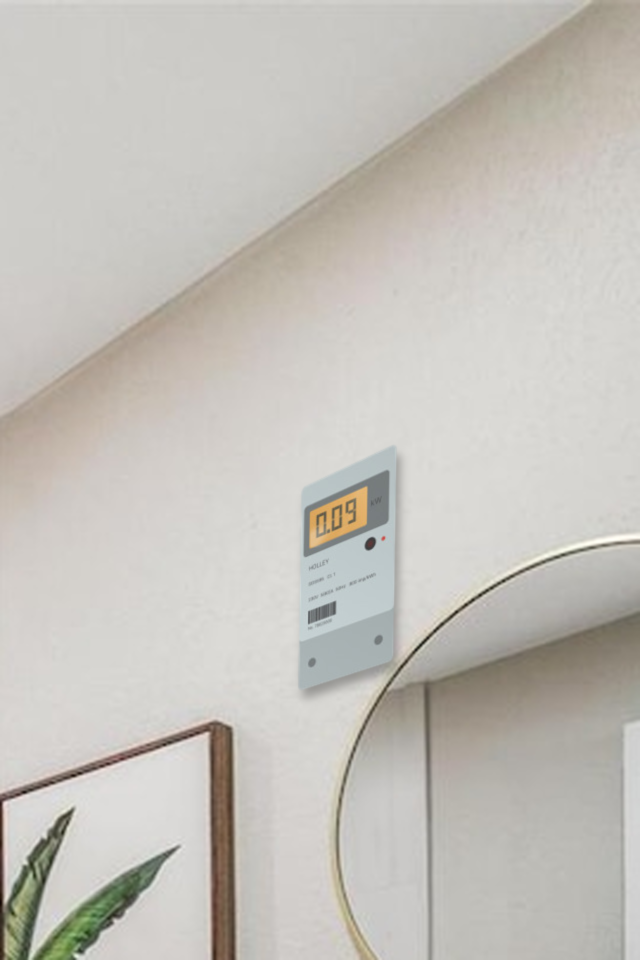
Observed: 0.09 kW
